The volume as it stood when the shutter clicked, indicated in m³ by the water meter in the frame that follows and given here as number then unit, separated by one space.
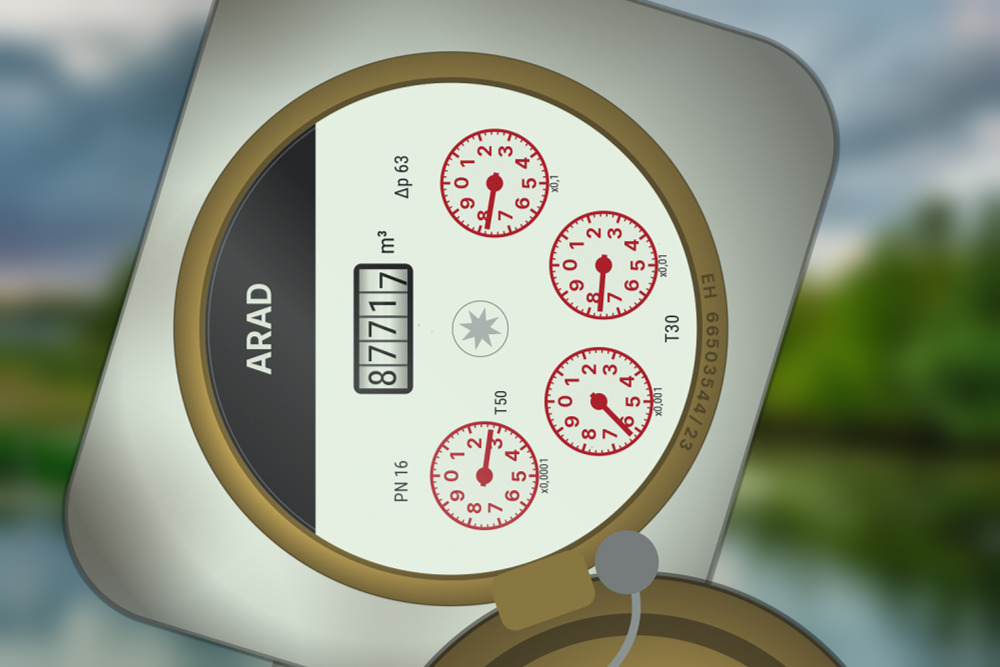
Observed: 87716.7762 m³
